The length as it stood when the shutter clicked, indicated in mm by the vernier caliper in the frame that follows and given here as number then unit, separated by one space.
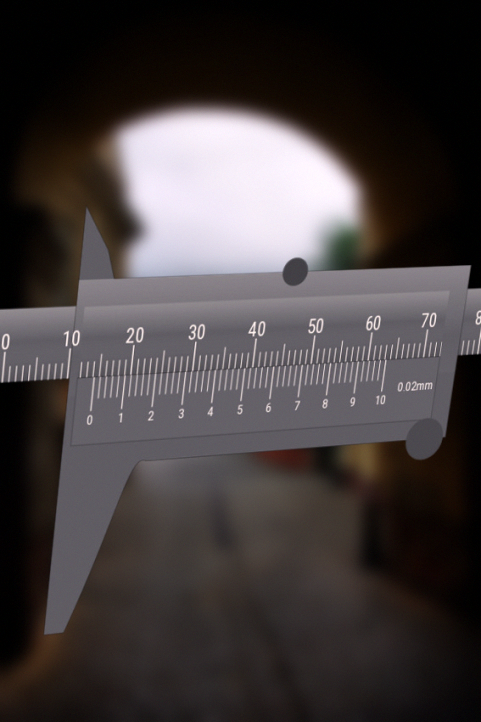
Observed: 14.2 mm
